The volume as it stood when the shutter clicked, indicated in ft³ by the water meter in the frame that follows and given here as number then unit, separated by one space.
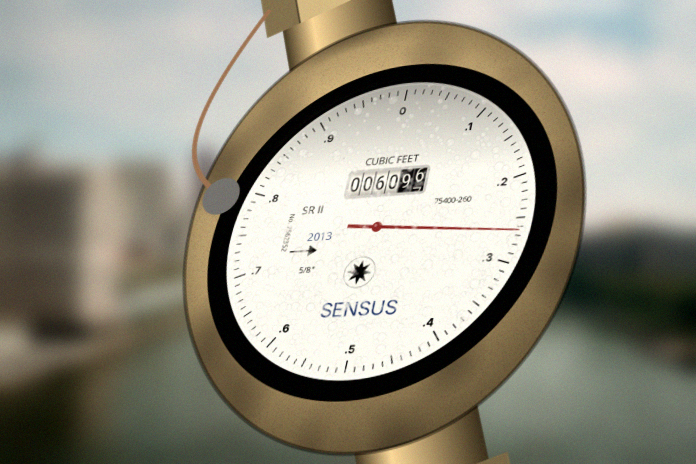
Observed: 6096.26 ft³
